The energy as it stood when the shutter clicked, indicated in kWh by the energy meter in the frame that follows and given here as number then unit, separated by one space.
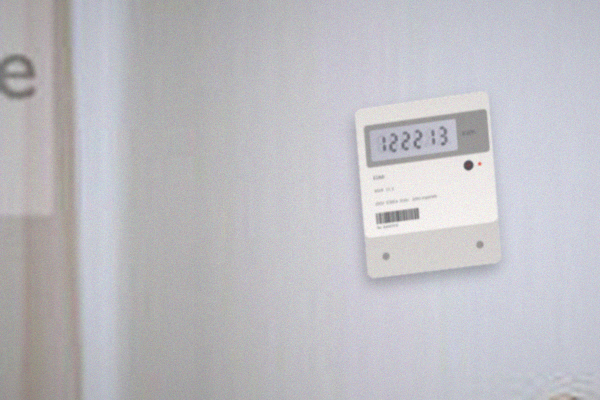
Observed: 122213 kWh
